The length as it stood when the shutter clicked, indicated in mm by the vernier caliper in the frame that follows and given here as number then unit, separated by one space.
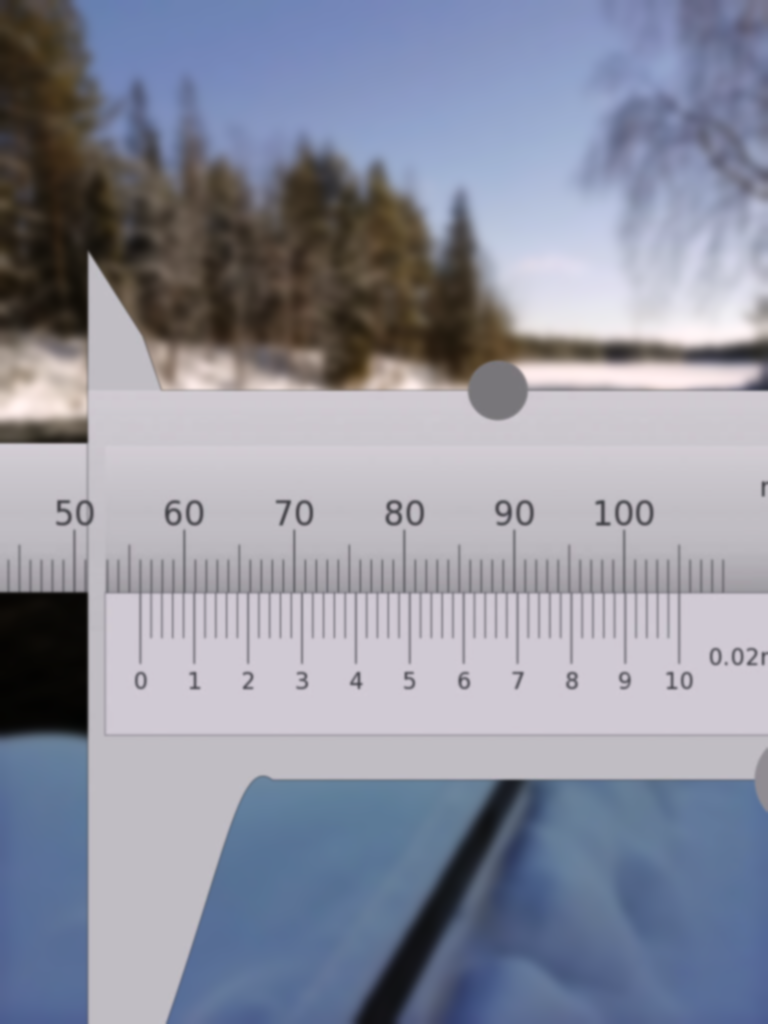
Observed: 56.0 mm
